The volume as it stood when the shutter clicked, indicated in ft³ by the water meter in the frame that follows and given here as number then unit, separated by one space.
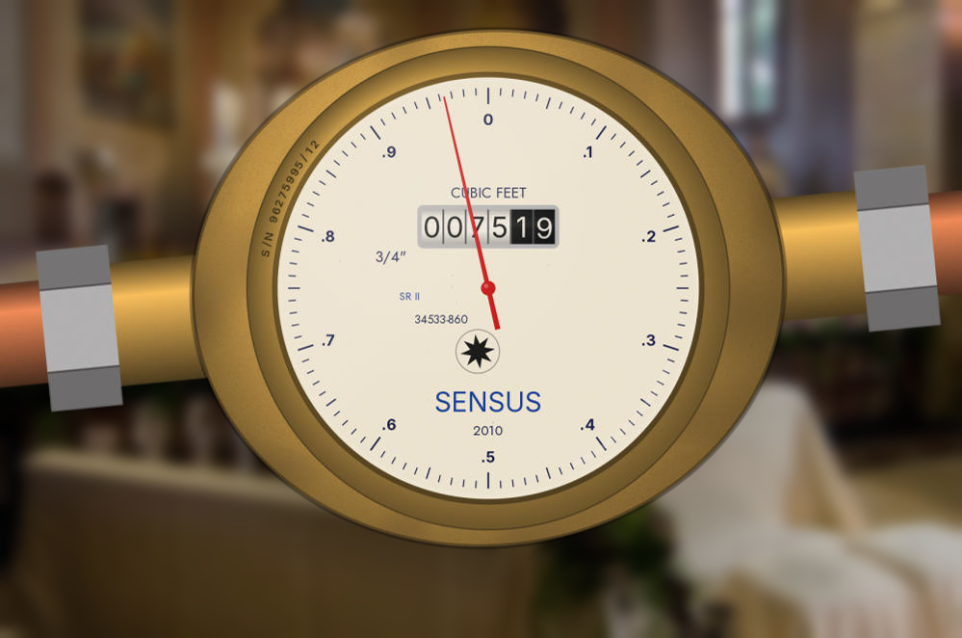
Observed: 7518.96 ft³
